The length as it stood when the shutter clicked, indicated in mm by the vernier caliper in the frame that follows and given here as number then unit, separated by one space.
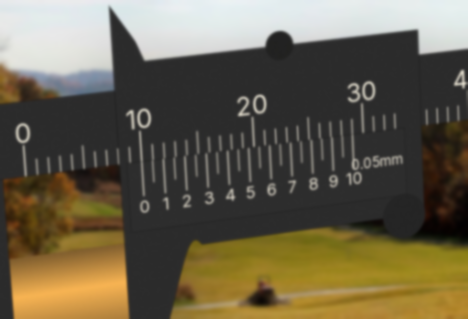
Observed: 10.0 mm
